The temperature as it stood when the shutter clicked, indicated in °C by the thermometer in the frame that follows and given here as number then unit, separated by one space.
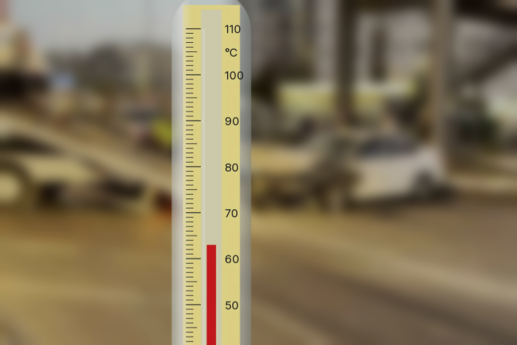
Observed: 63 °C
